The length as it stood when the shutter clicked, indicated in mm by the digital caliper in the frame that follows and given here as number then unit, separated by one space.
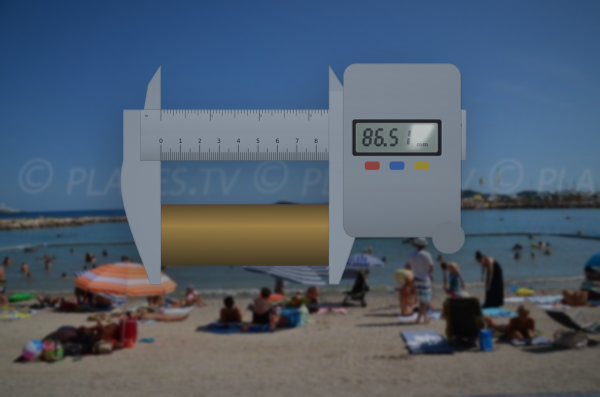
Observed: 86.51 mm
